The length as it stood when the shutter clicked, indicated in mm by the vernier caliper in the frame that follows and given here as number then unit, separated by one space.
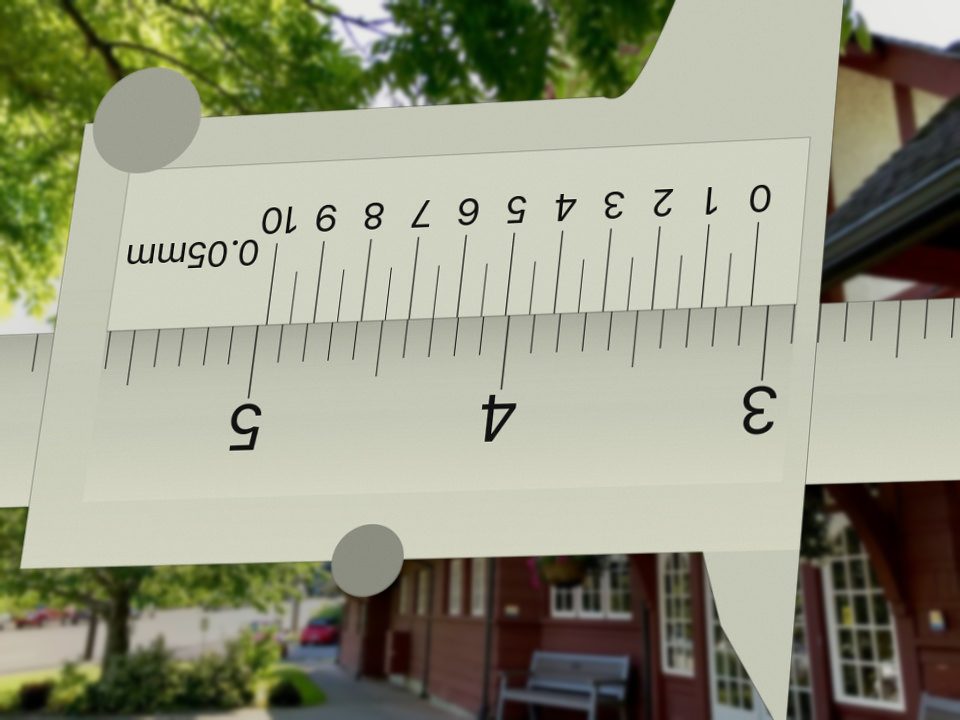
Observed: 30.65 mm
